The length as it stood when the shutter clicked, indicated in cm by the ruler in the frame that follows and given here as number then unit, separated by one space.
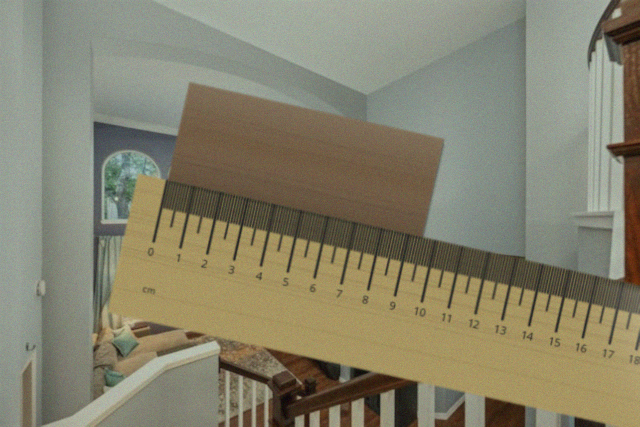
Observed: 9.5 cm
